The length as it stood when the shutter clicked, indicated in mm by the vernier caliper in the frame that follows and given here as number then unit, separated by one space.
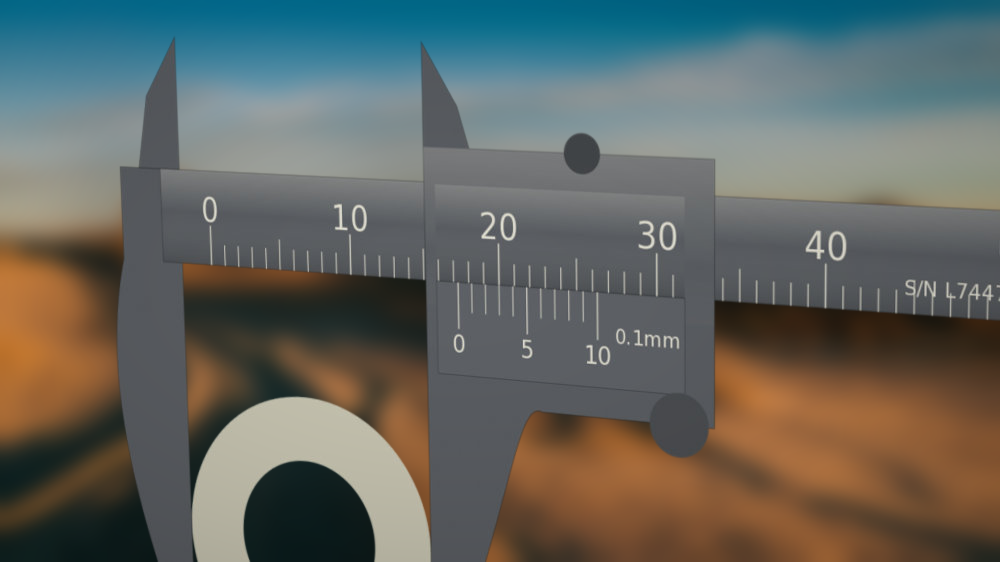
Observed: 17.3 mm
